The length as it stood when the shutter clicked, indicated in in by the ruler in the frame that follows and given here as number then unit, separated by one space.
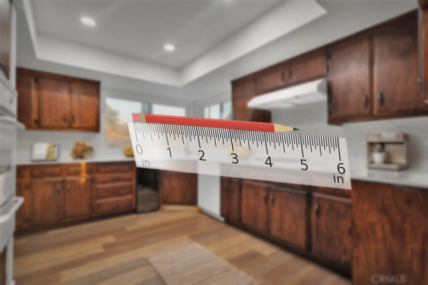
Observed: 5 in
